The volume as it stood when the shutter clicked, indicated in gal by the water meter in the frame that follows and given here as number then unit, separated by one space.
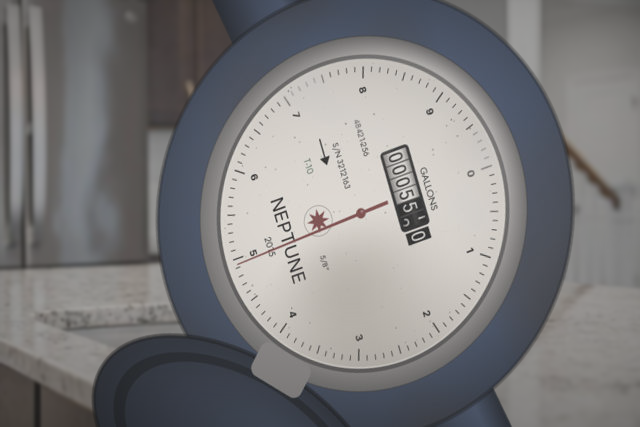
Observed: 5514.9 gal
